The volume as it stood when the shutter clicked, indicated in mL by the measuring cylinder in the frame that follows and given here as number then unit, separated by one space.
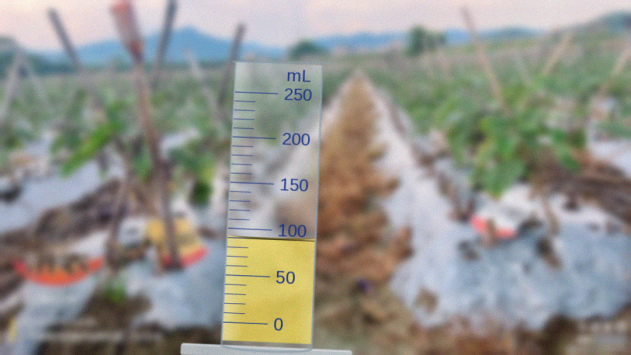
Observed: 90 mL
